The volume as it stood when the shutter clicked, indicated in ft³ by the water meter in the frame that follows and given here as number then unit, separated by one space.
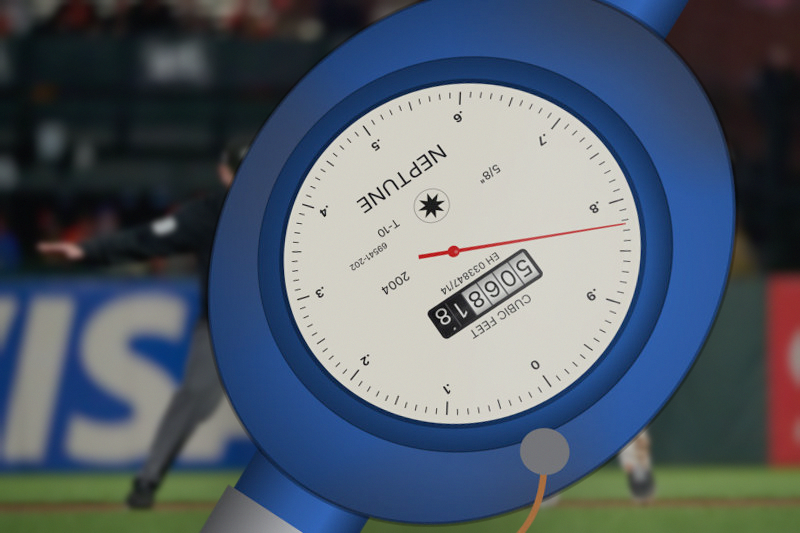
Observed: 506817.82 ft³
